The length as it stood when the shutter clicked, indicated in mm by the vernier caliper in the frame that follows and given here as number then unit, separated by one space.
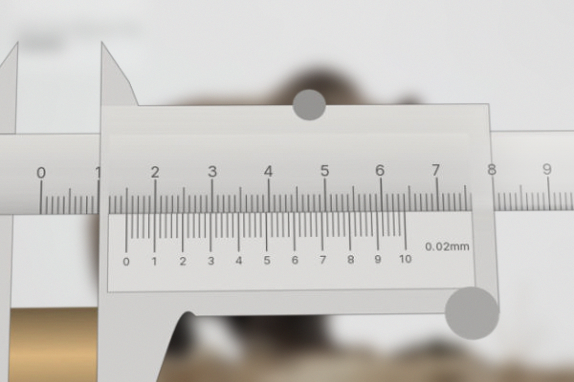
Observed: 15.0 mm
